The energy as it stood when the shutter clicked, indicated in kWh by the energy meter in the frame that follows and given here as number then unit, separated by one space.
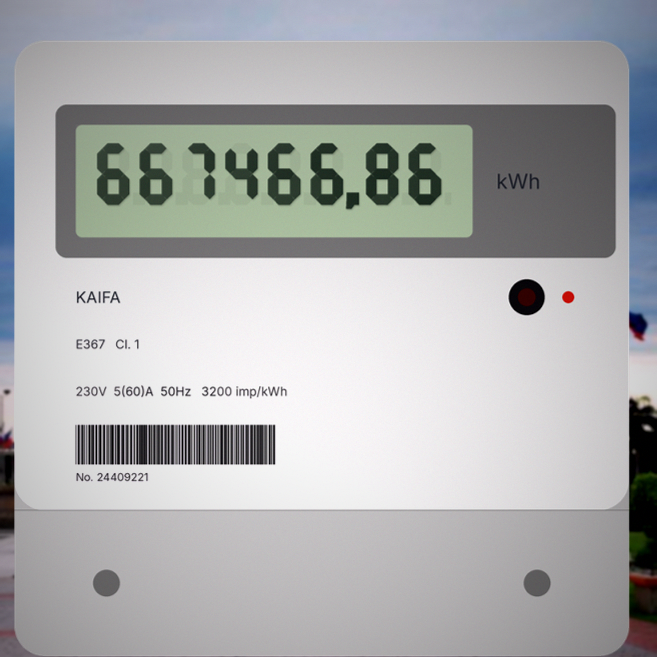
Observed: 667466.86 kWh
